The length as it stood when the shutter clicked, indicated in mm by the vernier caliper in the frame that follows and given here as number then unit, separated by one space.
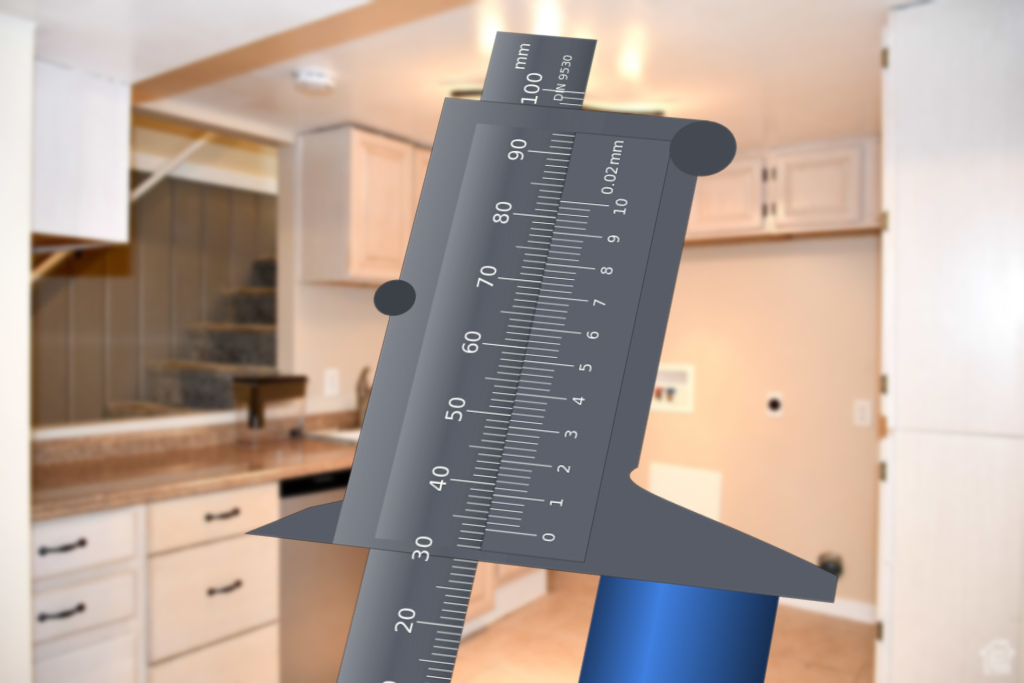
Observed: 33.6 mm
